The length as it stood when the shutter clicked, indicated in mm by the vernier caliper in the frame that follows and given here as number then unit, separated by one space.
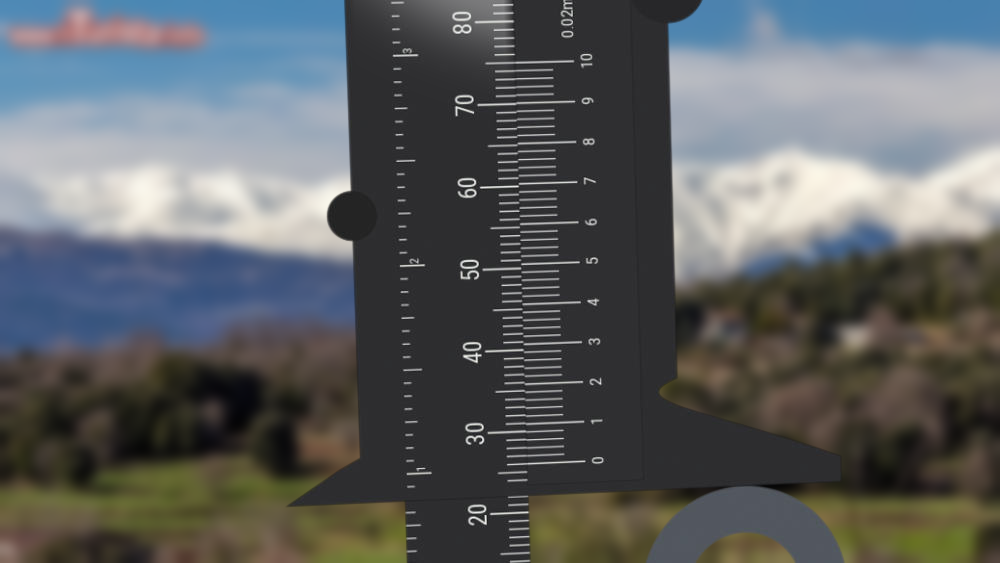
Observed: 26.0 mm
